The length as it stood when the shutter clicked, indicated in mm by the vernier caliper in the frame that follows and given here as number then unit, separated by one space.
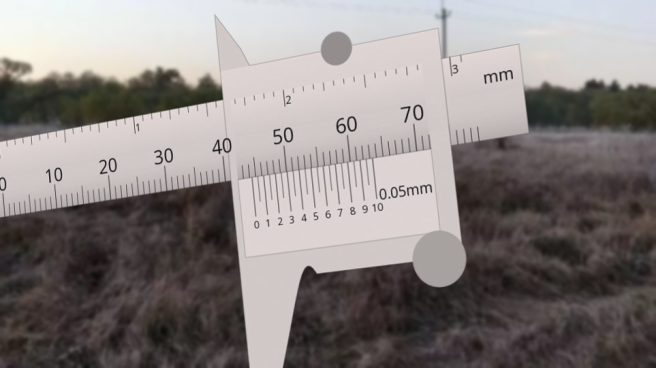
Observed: 44.4 mm
